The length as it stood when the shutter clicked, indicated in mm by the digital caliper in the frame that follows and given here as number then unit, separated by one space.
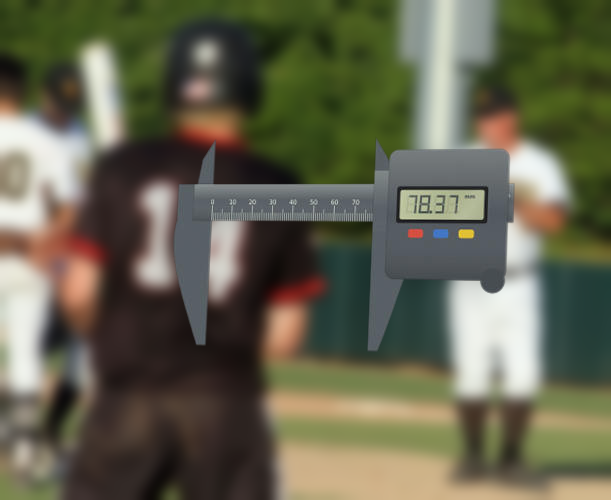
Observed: 78.37 mm
